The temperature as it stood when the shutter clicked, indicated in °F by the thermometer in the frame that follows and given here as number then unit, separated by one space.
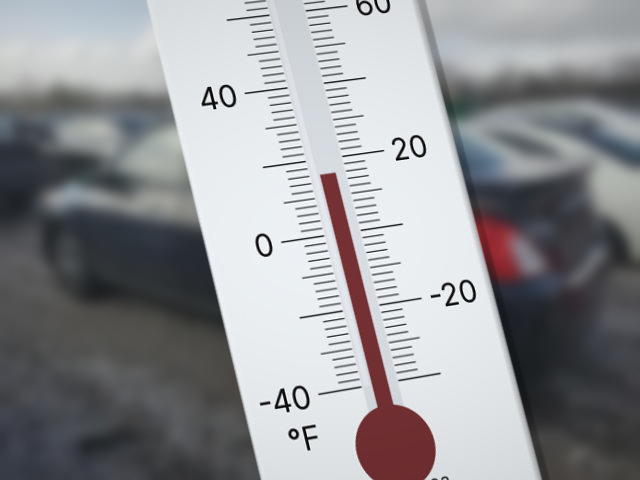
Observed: 16 °F
